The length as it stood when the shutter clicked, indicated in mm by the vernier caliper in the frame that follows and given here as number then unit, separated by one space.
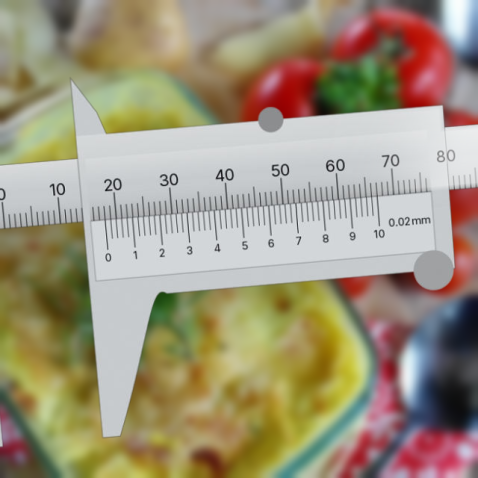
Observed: 18.0 mm
